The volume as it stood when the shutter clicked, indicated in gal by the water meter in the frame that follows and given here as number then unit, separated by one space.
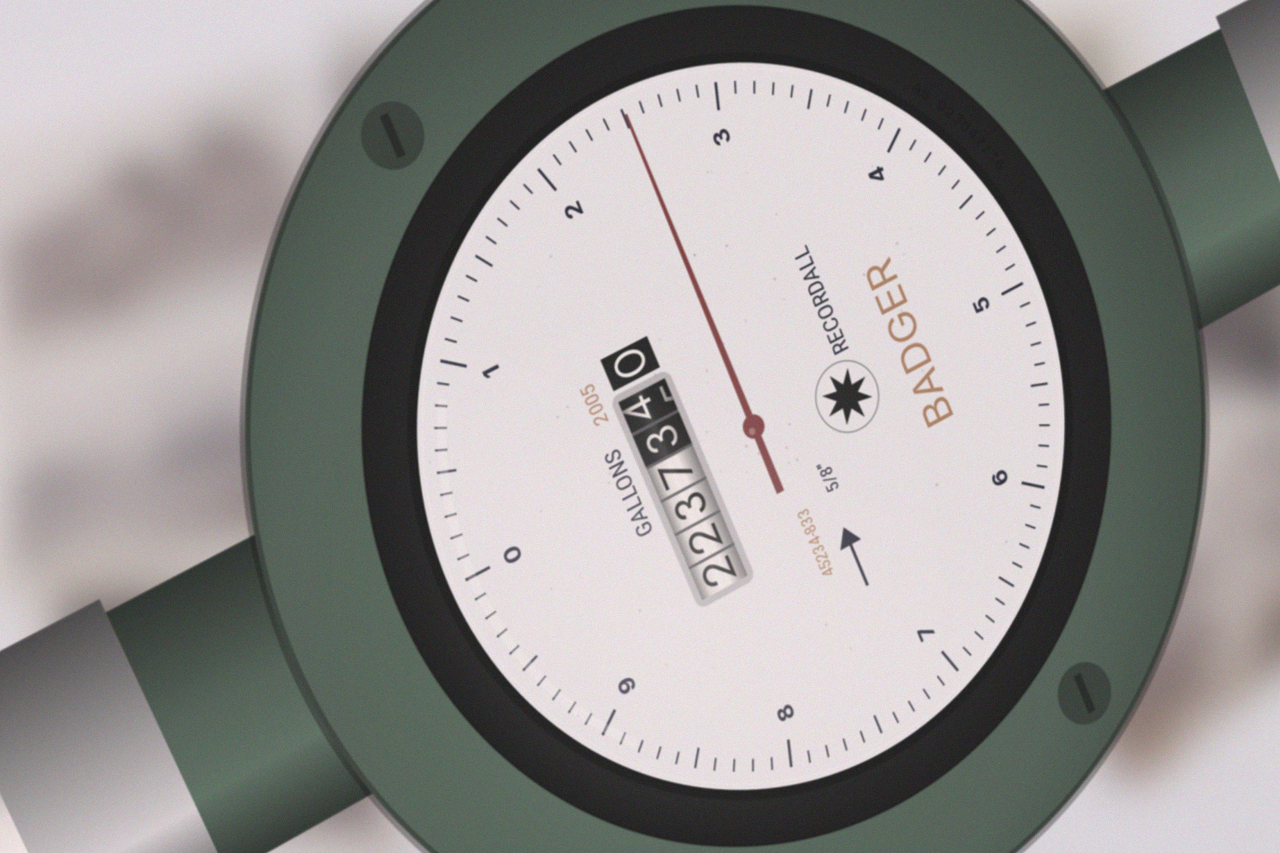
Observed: 2237342.5 gal
